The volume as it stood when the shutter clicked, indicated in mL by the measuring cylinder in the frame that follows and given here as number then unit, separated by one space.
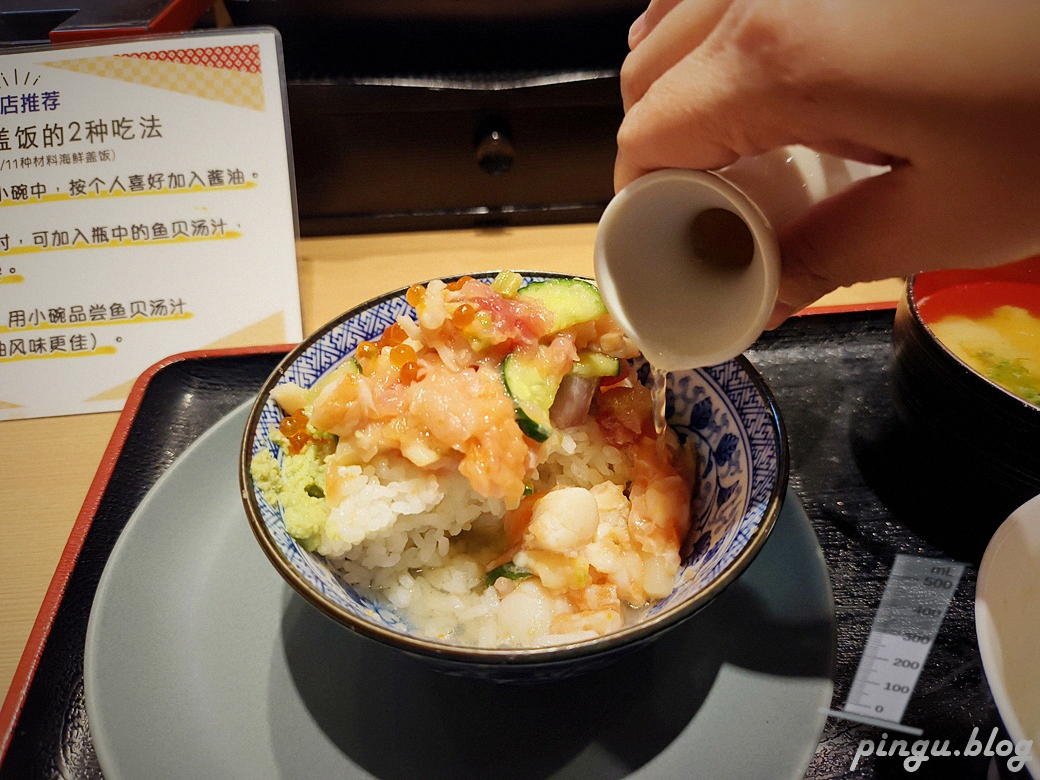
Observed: 300 mL
